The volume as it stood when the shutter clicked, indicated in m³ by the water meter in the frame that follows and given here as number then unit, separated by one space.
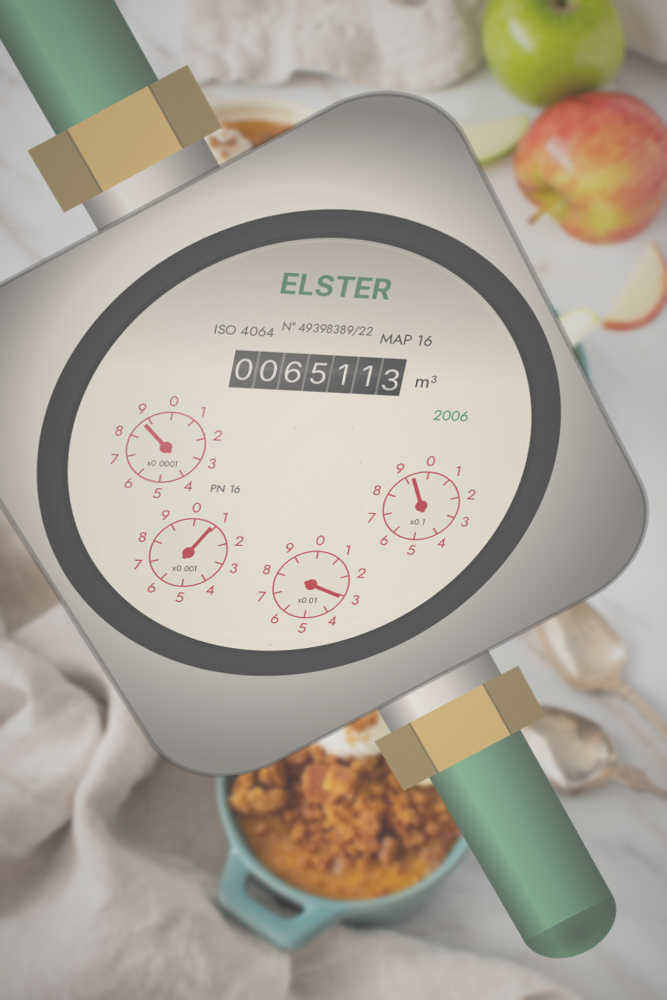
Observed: 65112.9308 m³
